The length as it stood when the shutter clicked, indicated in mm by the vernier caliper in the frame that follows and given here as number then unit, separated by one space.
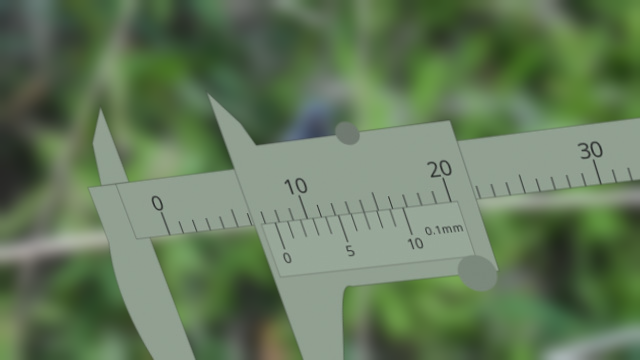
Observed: 7.7 mm
